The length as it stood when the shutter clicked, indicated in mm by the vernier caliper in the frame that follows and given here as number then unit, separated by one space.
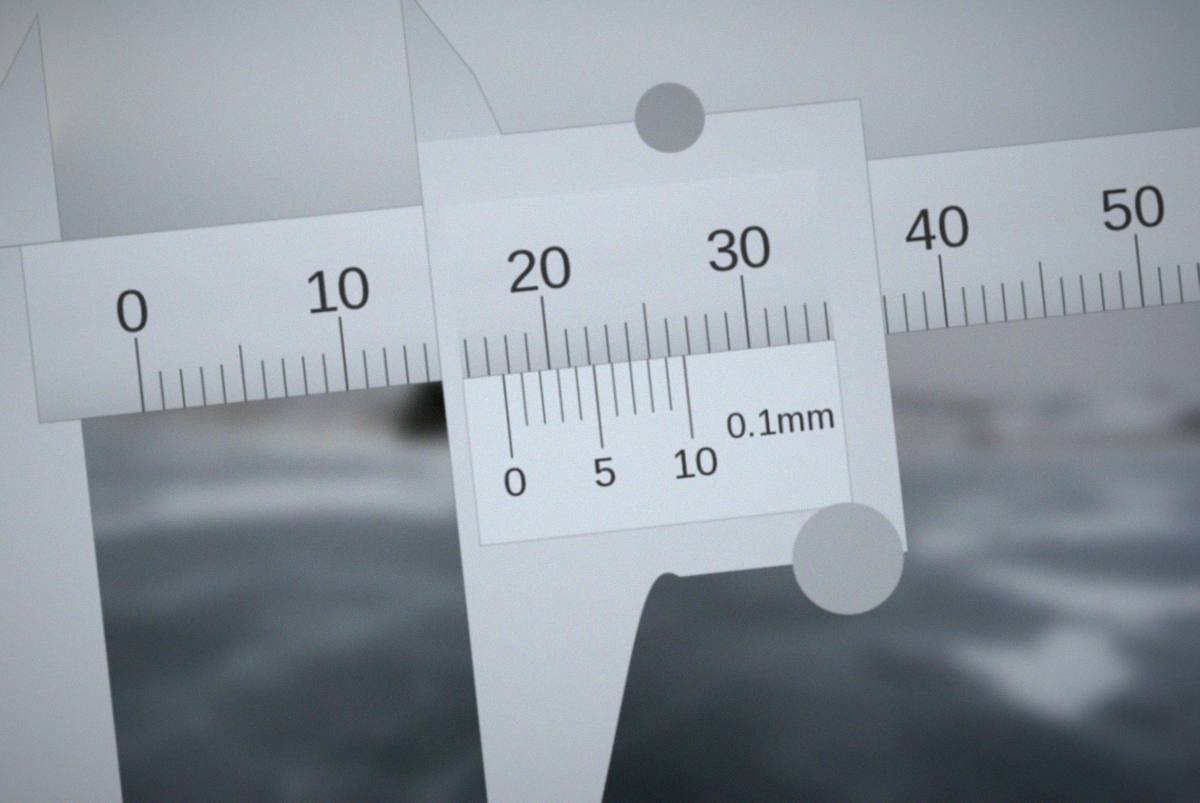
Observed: 17.7 mm
